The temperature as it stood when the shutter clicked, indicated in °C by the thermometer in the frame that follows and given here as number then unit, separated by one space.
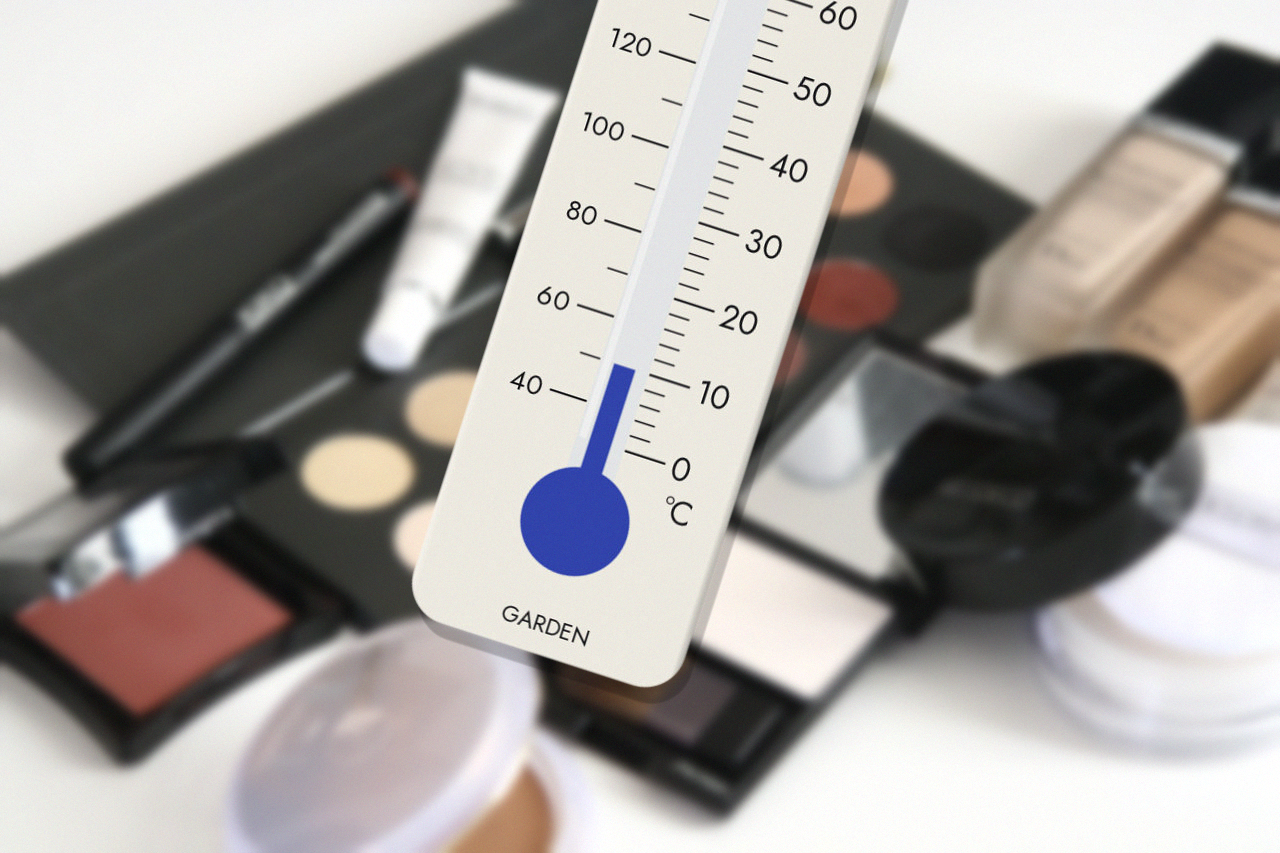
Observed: 10 °C
